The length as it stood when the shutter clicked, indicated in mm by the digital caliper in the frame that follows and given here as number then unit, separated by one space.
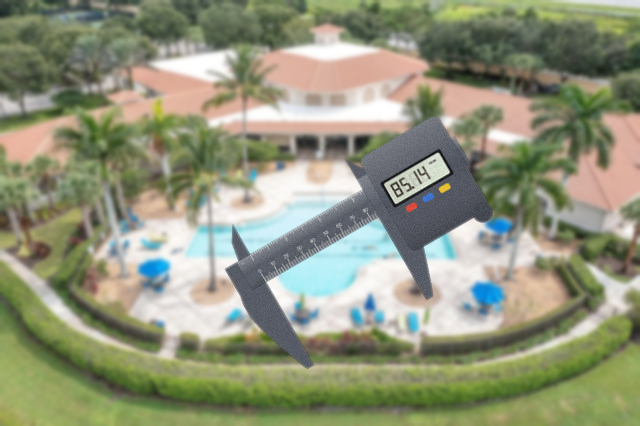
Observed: 85.14 mm
